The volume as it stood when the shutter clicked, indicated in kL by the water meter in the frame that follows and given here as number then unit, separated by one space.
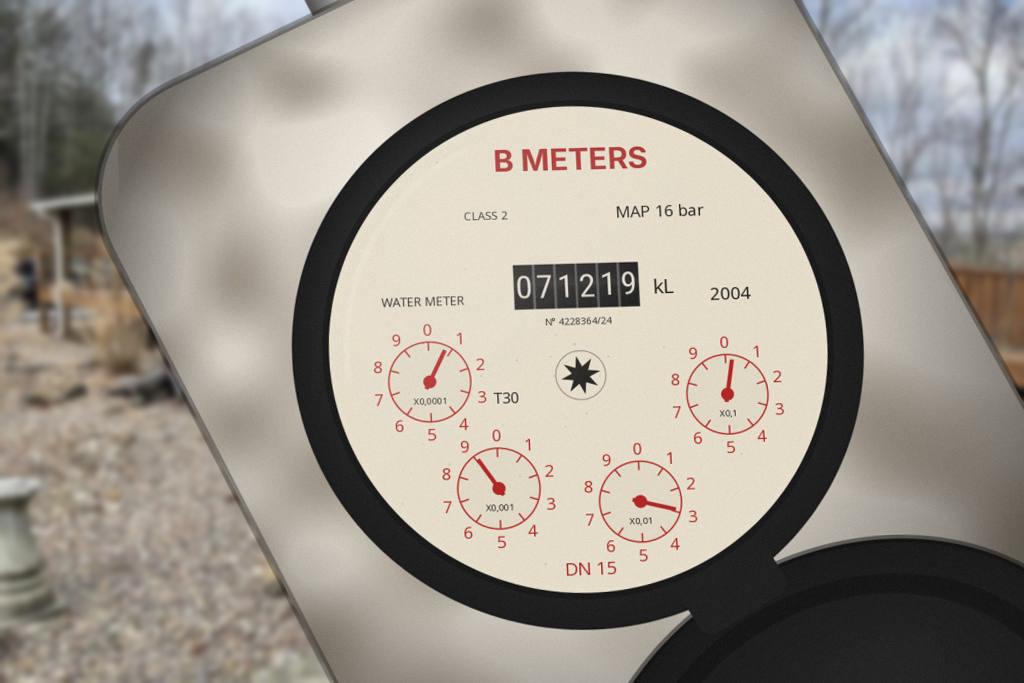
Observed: 71219.0290 kL
